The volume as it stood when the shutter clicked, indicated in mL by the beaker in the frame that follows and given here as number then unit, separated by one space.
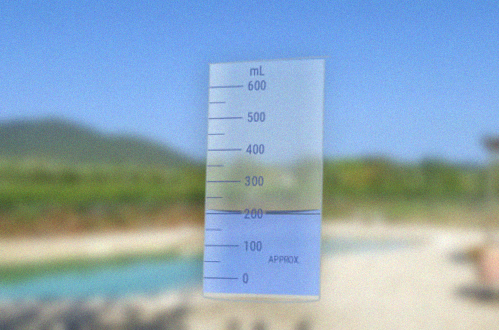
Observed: 200 mL
